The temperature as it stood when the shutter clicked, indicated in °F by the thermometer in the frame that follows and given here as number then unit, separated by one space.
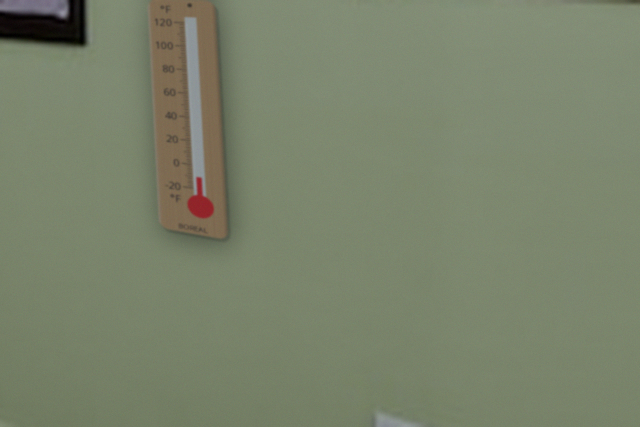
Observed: -10 °F
